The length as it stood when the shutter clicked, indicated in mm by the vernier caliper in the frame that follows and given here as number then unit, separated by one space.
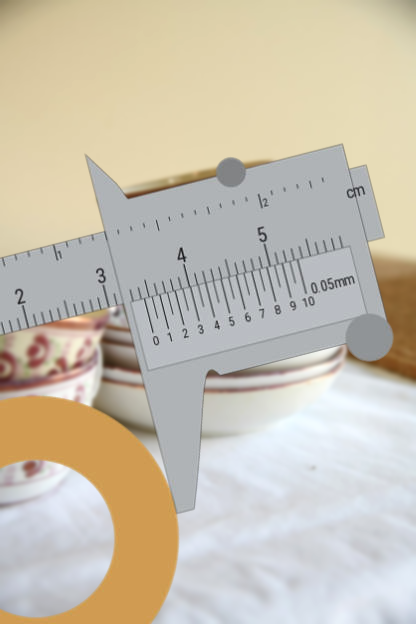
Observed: 34.4 mm
